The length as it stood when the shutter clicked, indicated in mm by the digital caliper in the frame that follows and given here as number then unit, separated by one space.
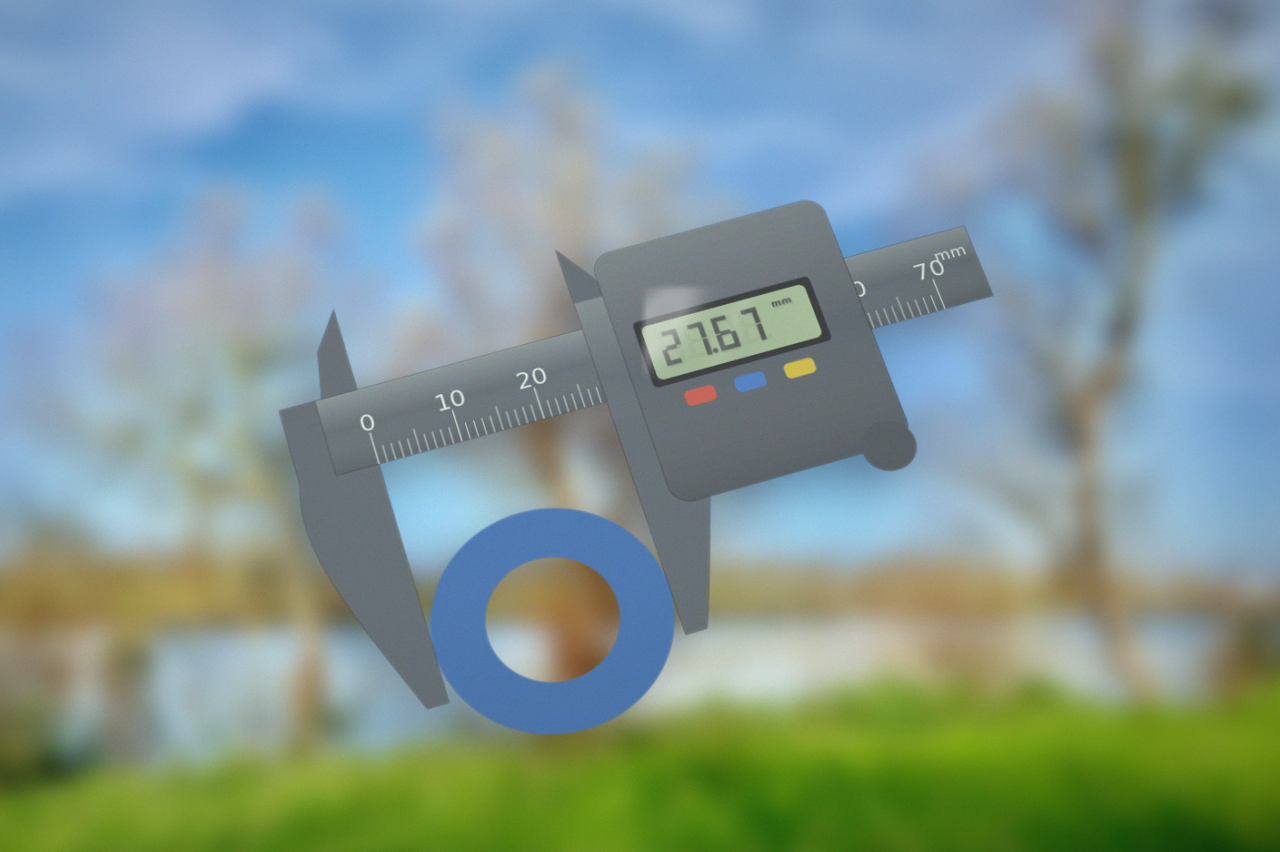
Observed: 27.67 mm
